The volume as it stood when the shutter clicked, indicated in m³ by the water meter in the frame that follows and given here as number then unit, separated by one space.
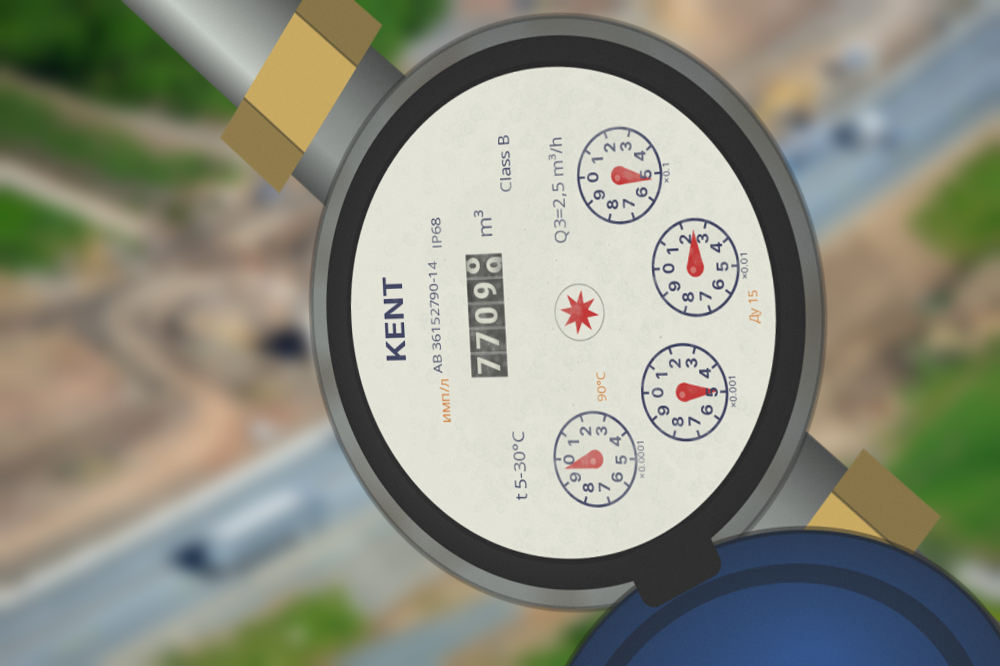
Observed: 77098.5249 m³
